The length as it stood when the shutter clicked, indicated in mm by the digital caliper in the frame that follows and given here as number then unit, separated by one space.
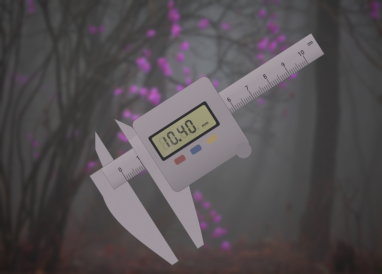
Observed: 10.40 mm
